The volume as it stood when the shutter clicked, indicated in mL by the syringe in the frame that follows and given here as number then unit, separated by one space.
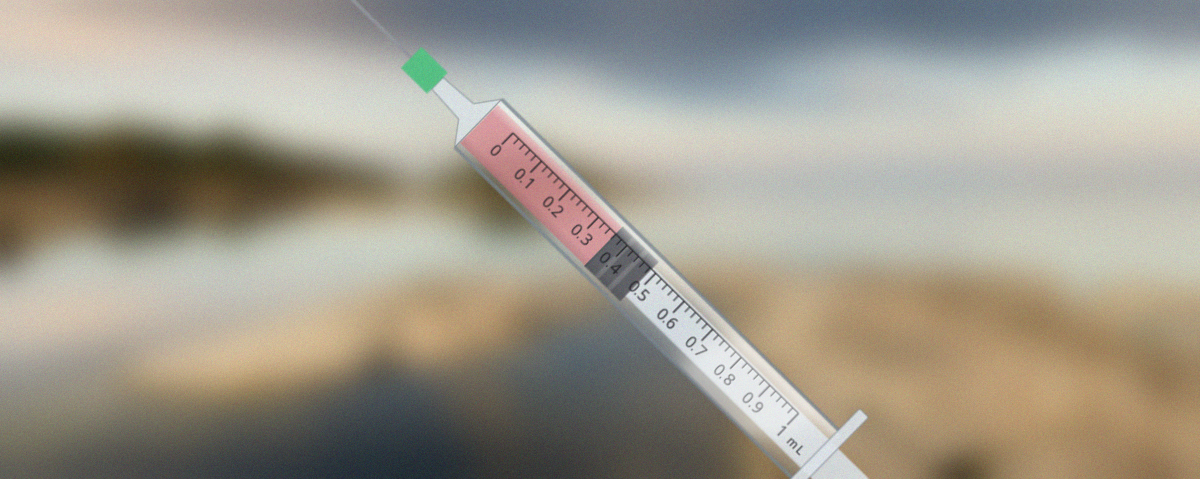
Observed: 0.36 mL
